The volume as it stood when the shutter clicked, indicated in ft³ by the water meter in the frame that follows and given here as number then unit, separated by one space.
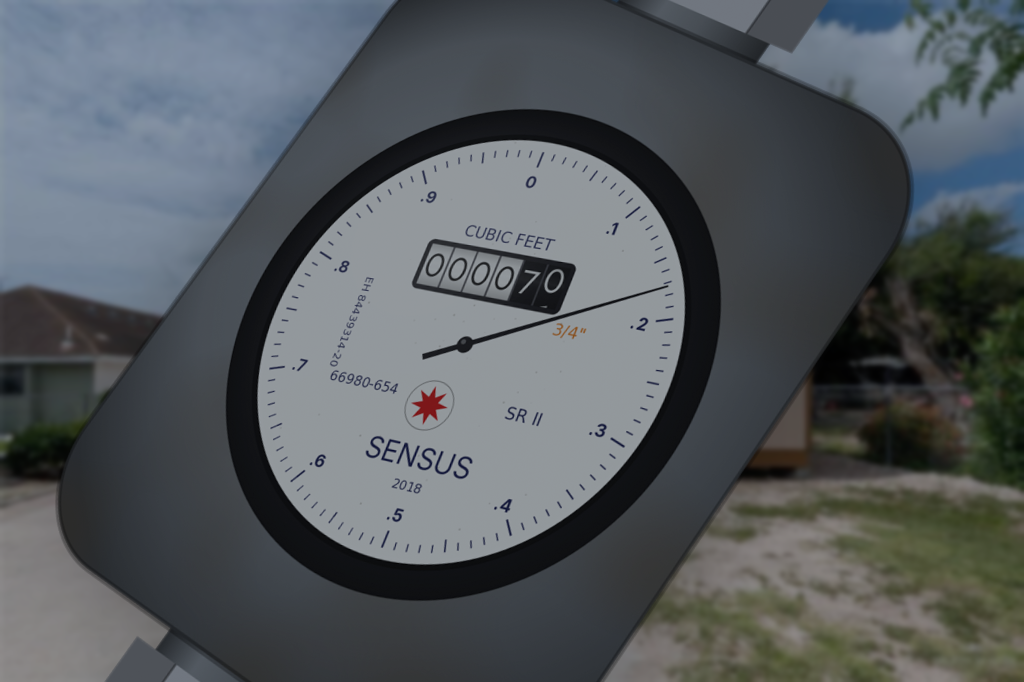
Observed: 70.17 ft³
